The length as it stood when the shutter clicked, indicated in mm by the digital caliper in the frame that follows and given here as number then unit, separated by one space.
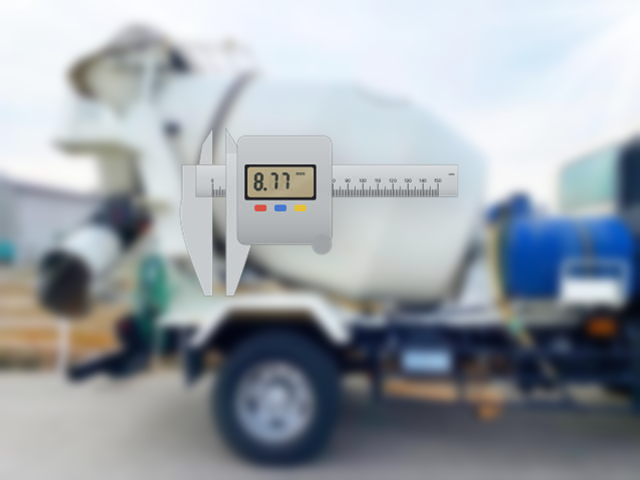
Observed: 8.77 mm
